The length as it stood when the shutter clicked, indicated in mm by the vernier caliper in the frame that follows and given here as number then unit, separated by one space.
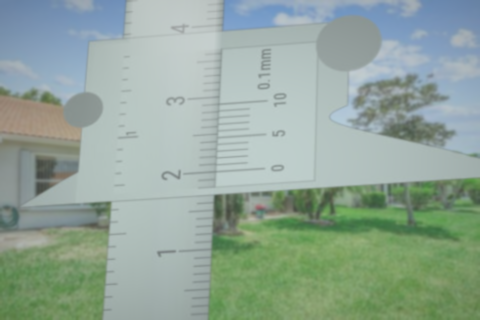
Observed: 20.0 mm
